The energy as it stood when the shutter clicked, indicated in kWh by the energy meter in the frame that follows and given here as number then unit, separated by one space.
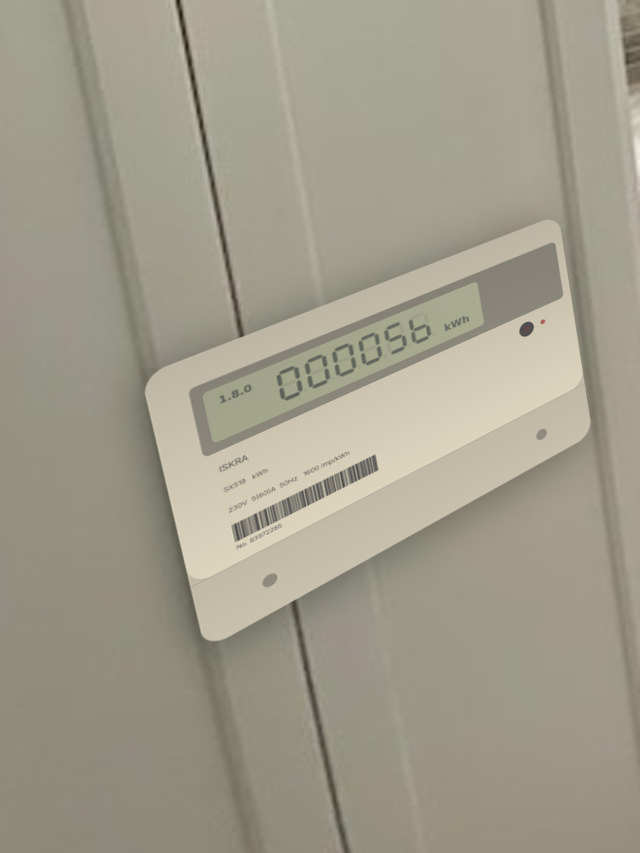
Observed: 56 kWh
